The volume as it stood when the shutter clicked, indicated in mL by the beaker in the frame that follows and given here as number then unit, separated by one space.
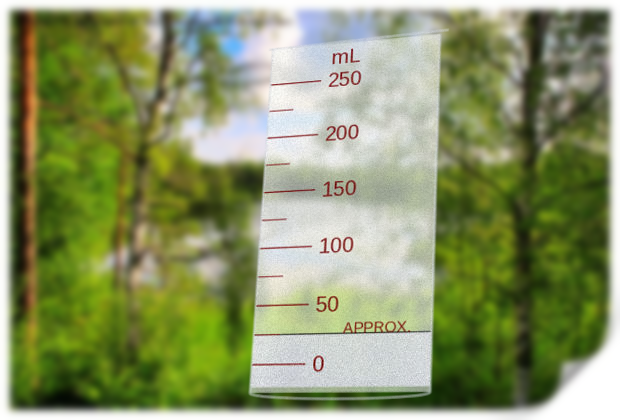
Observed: 25 mL
